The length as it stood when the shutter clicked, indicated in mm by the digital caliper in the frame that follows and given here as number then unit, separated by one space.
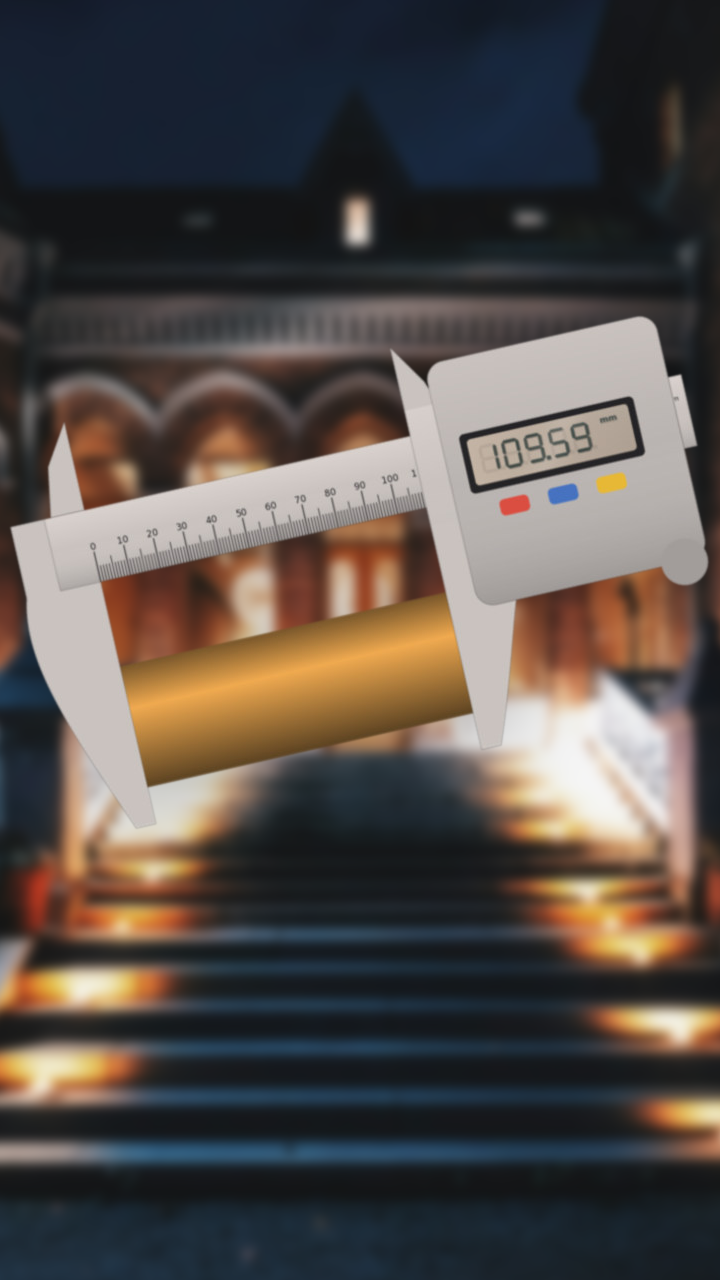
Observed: 109.59 mm
